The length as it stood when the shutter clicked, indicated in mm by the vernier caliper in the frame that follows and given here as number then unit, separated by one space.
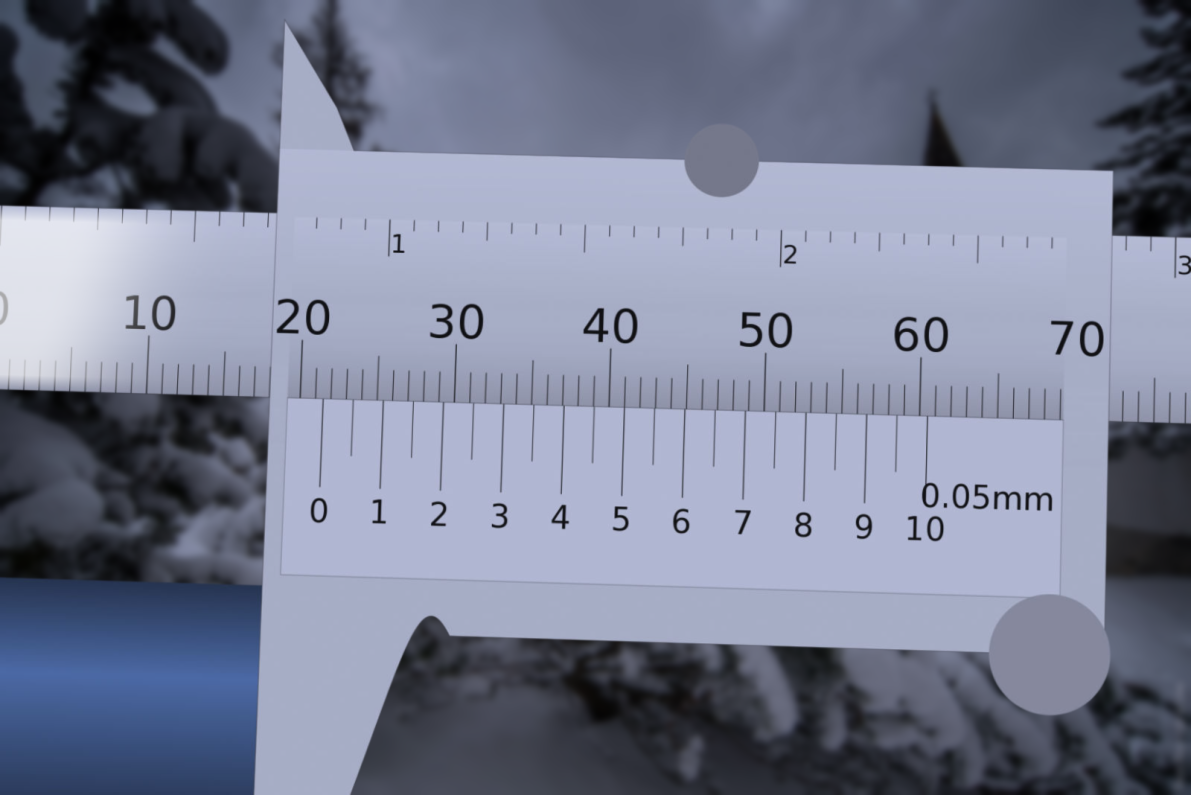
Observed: 21.5 mm
